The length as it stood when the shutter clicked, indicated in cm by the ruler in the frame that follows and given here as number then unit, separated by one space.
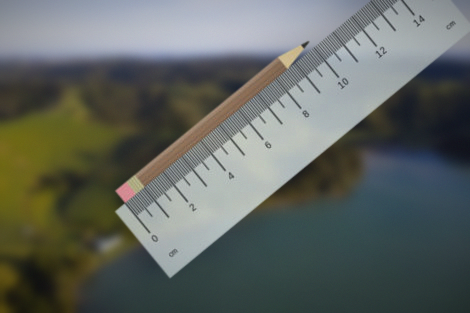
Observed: 10 cm
